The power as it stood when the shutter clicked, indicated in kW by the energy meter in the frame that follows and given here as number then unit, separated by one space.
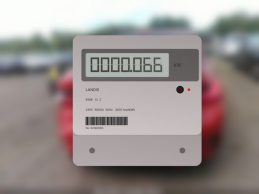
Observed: 0.066 kW
